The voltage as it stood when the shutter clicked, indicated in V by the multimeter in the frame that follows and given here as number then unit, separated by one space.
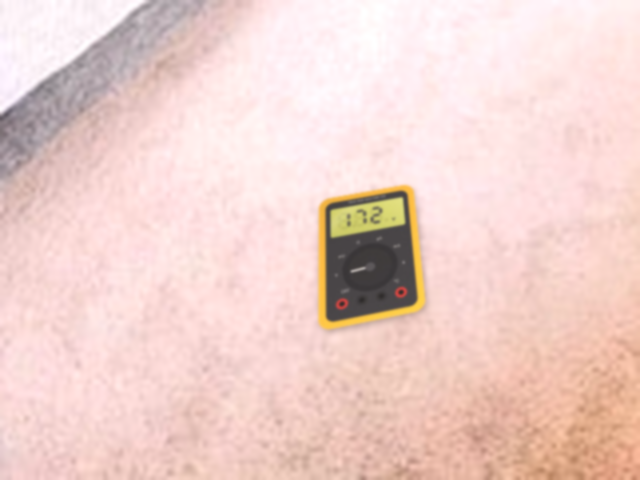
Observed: 172 V
